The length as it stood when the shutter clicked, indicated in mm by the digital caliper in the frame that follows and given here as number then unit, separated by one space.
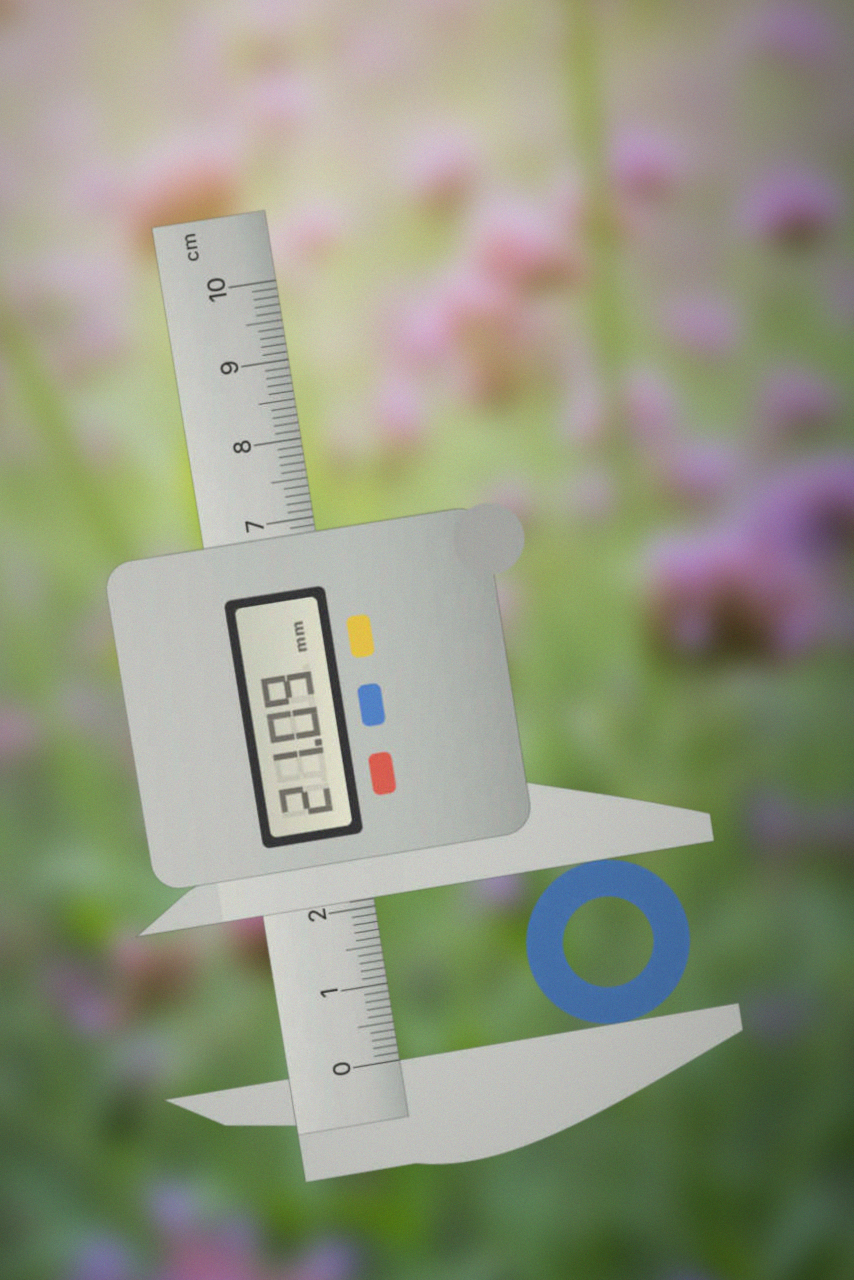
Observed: 21.09 mm
